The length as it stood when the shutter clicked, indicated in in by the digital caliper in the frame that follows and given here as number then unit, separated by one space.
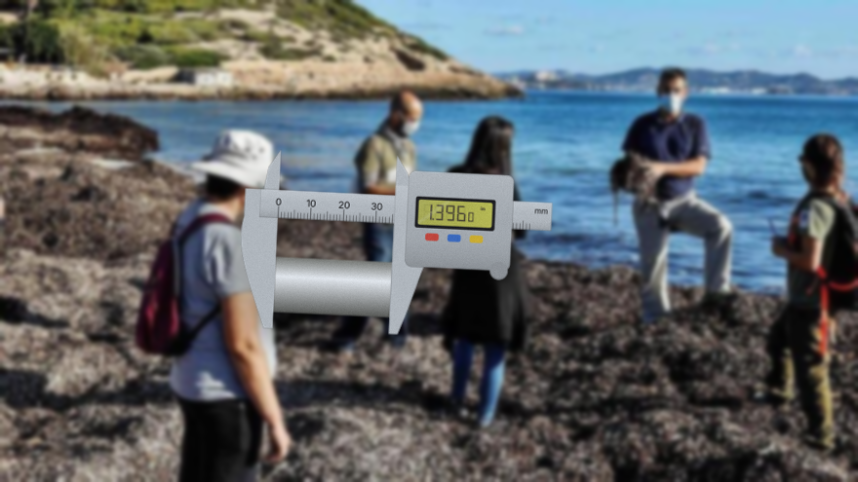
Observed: 1.3960 in
